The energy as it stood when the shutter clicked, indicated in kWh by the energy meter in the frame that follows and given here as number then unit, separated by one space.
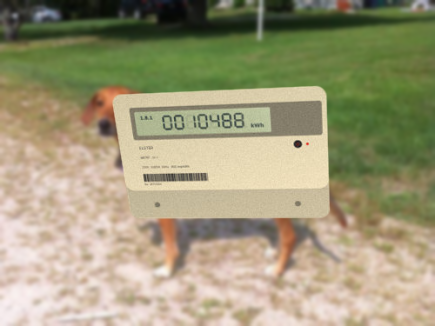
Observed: 10488 kWh
